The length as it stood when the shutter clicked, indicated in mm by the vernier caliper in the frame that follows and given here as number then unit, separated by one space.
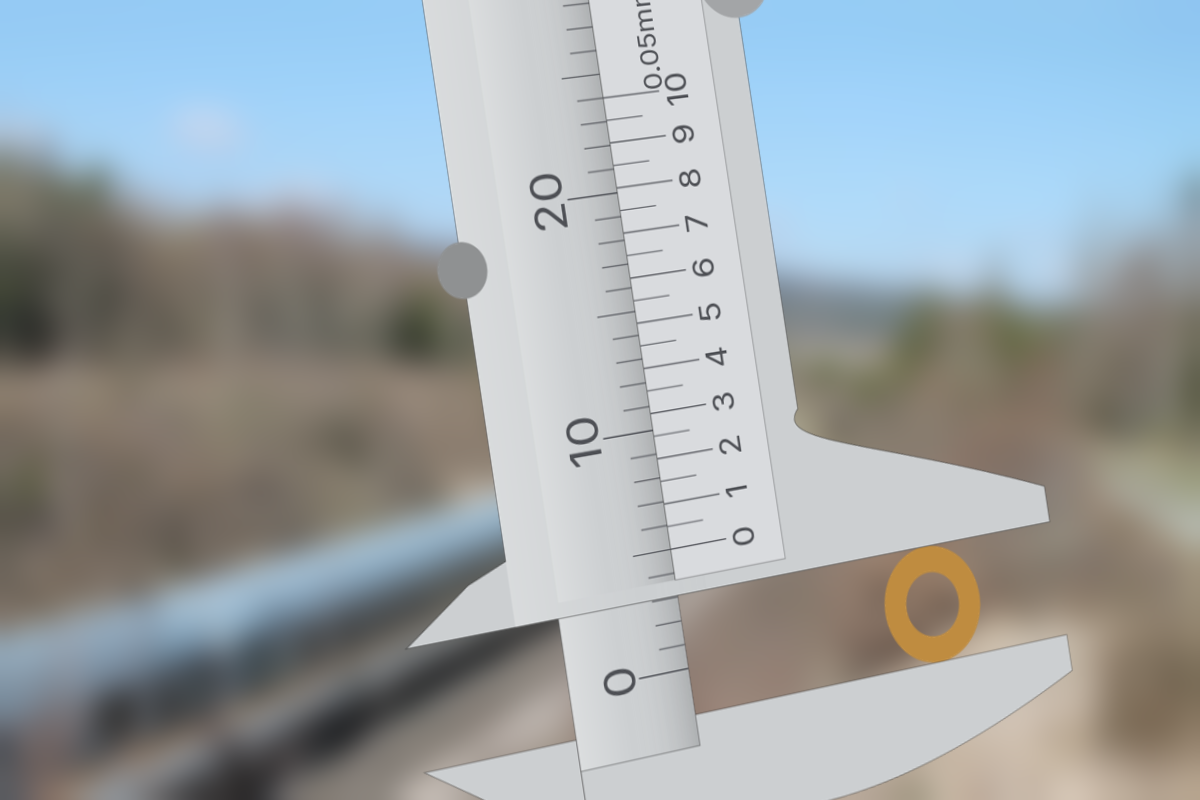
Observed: 5.00 mm
